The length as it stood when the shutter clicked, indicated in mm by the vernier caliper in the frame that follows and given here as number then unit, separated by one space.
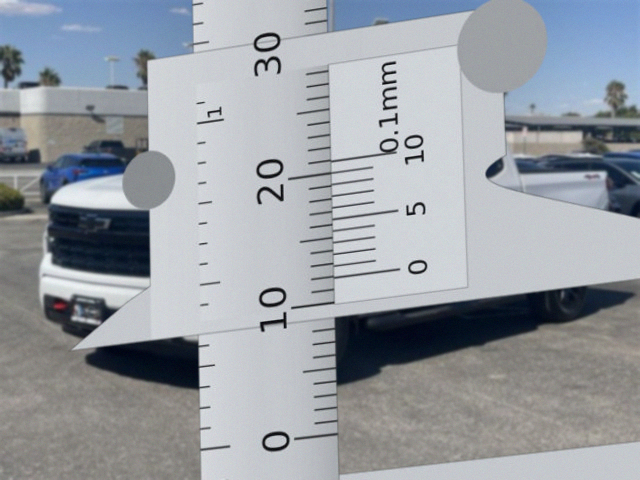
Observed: 11.9 mm
